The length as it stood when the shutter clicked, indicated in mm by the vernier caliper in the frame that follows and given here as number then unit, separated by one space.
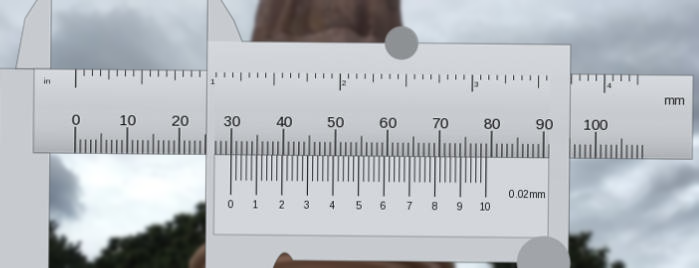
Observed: 30.0 mm
